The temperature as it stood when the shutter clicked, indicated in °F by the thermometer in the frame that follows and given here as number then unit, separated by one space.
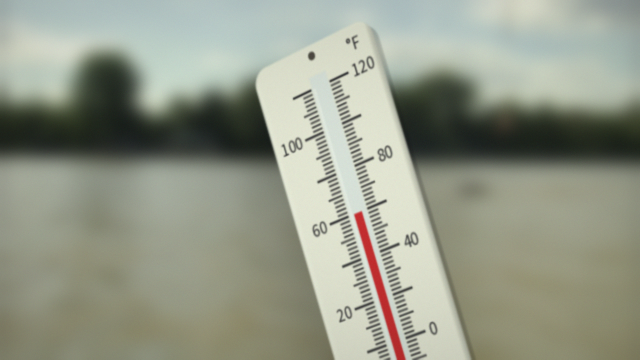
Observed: 60 °F
